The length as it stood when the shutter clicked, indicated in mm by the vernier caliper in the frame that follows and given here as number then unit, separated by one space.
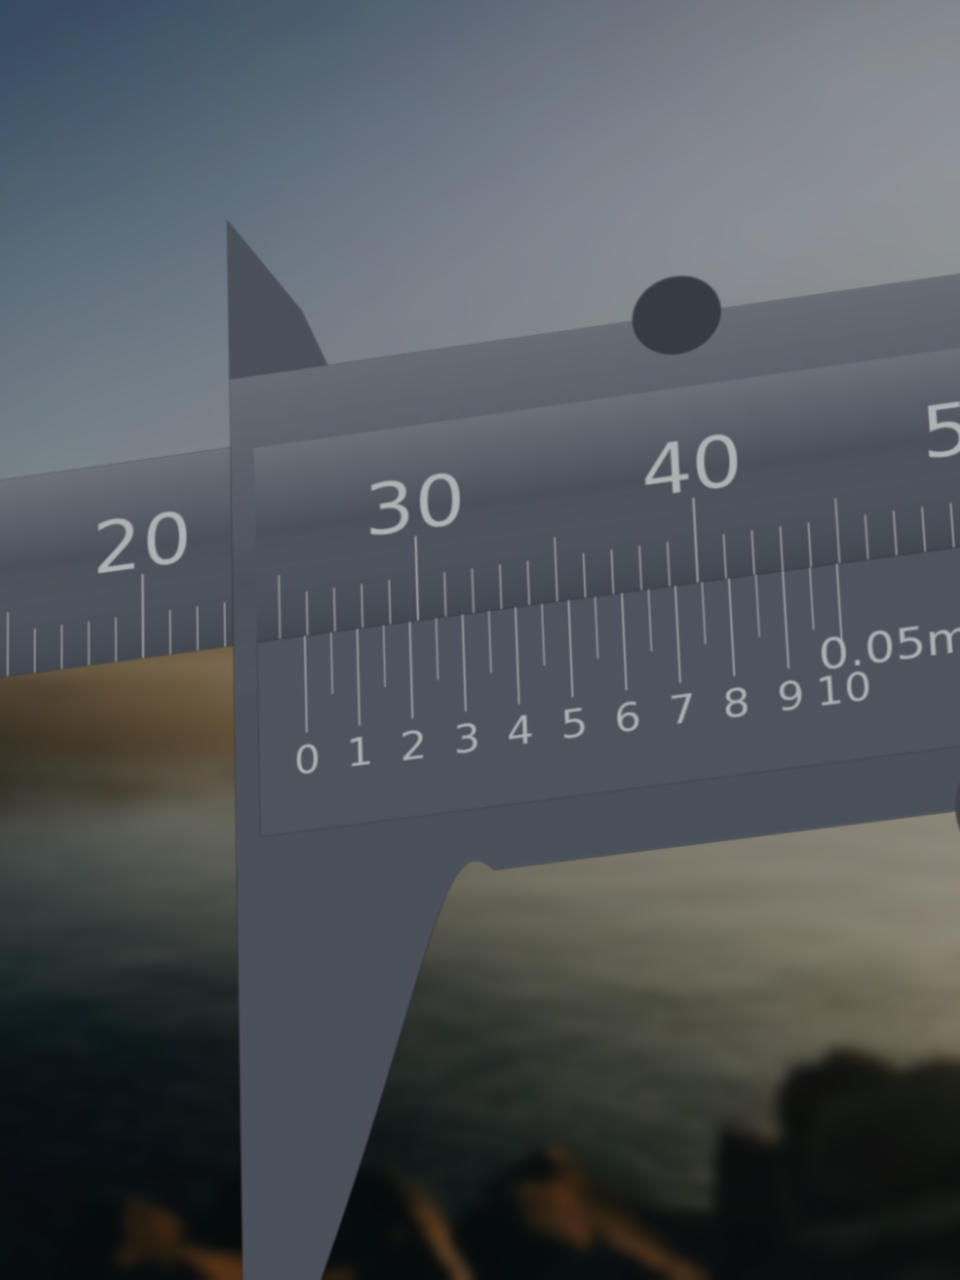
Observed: 25.90 mm
